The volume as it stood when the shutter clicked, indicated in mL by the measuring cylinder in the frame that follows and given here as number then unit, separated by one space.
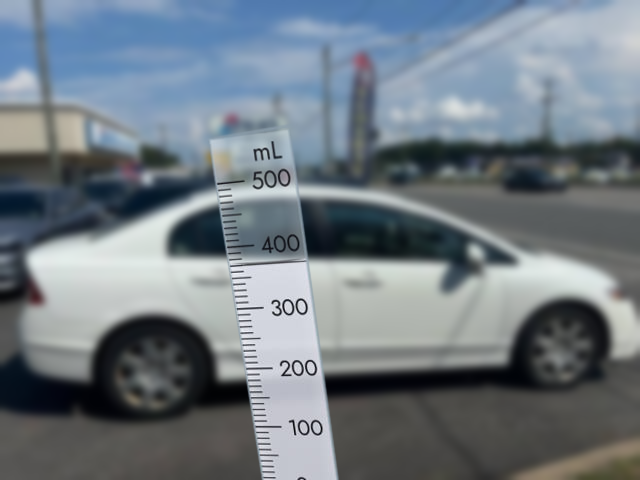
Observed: 370 mL
